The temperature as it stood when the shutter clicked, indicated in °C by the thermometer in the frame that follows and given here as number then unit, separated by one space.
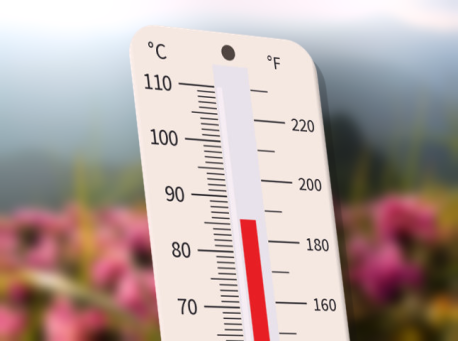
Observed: 86 °C
